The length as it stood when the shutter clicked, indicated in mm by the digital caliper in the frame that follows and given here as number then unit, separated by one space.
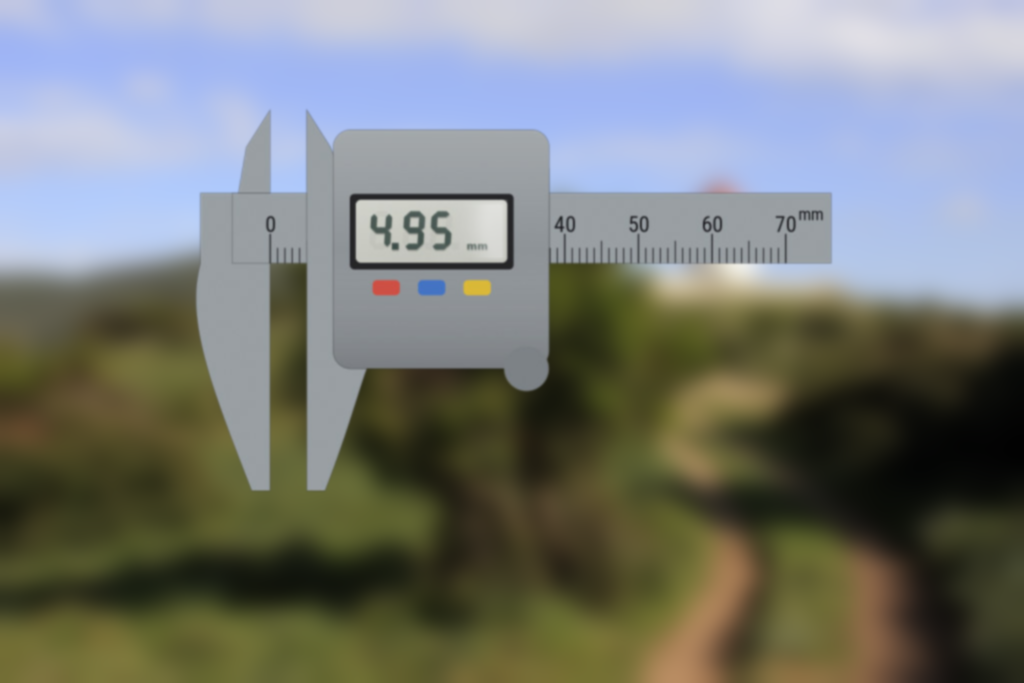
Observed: 4.95 mm
